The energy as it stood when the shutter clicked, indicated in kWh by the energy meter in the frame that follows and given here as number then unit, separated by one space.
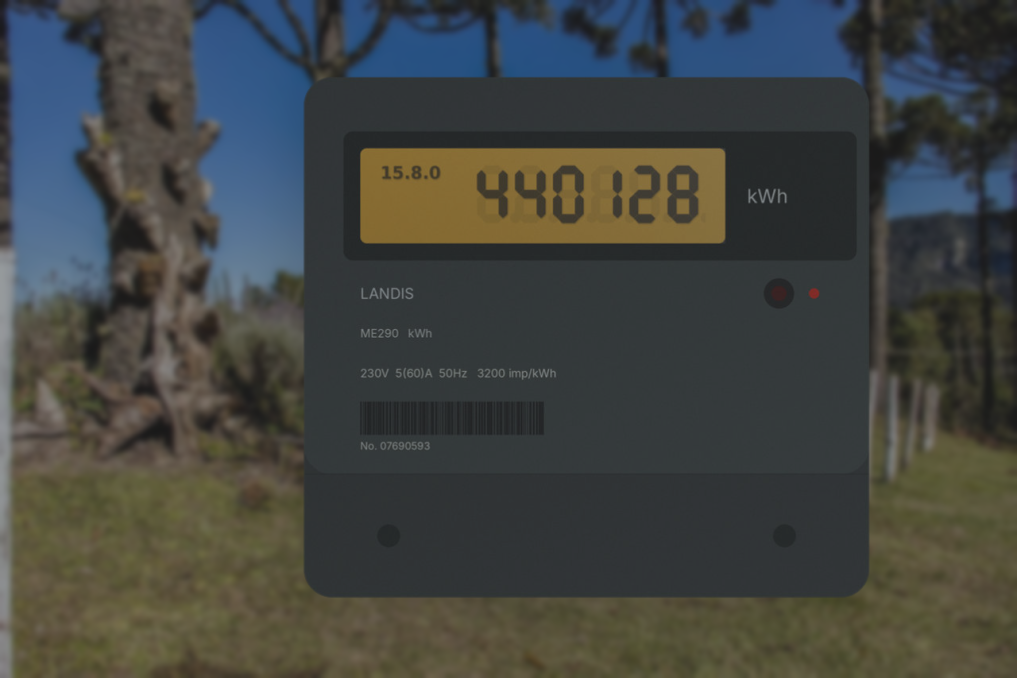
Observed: 440128 kWh
